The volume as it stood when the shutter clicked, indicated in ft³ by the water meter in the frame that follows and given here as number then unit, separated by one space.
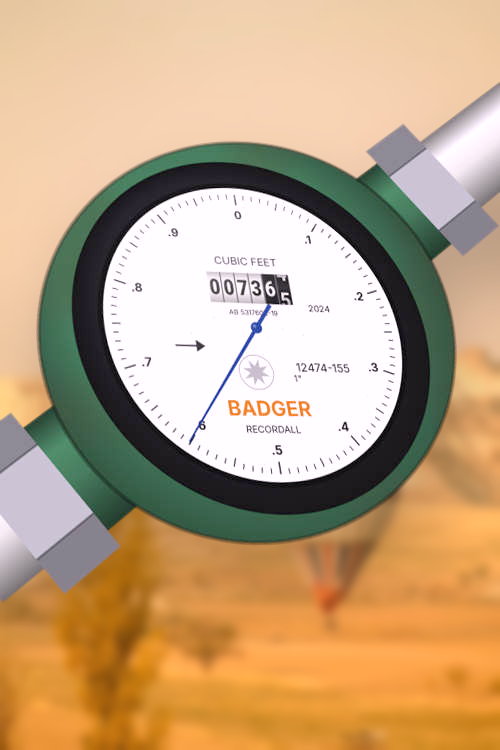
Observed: 7364.60 ft³
